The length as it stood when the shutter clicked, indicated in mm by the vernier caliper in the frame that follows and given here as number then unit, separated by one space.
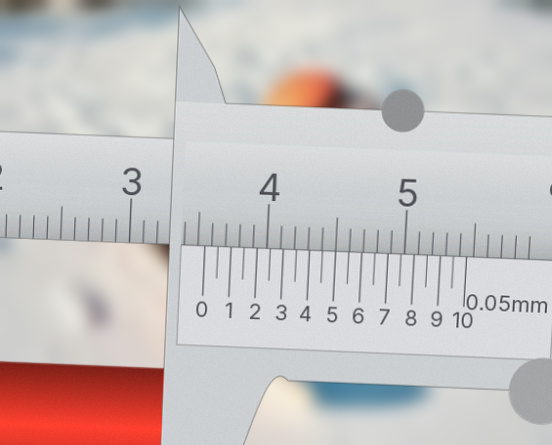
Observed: 35.5 mm
